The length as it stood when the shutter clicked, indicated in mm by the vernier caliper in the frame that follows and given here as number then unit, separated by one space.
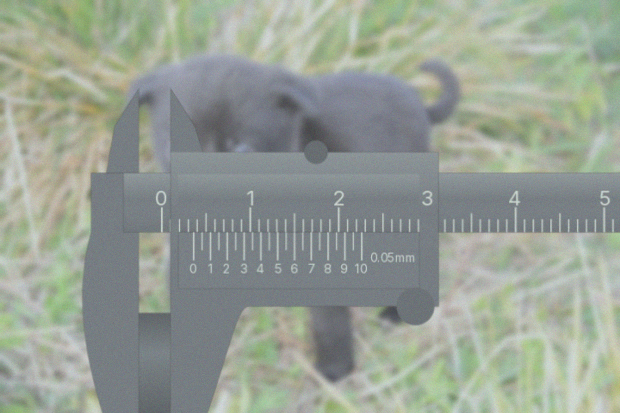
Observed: 3.6 mm
